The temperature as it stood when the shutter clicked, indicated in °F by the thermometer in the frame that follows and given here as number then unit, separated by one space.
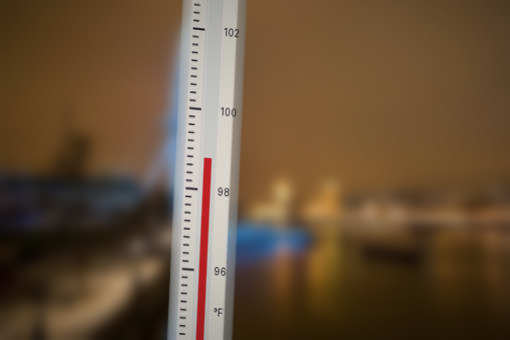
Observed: 98.8 °F
